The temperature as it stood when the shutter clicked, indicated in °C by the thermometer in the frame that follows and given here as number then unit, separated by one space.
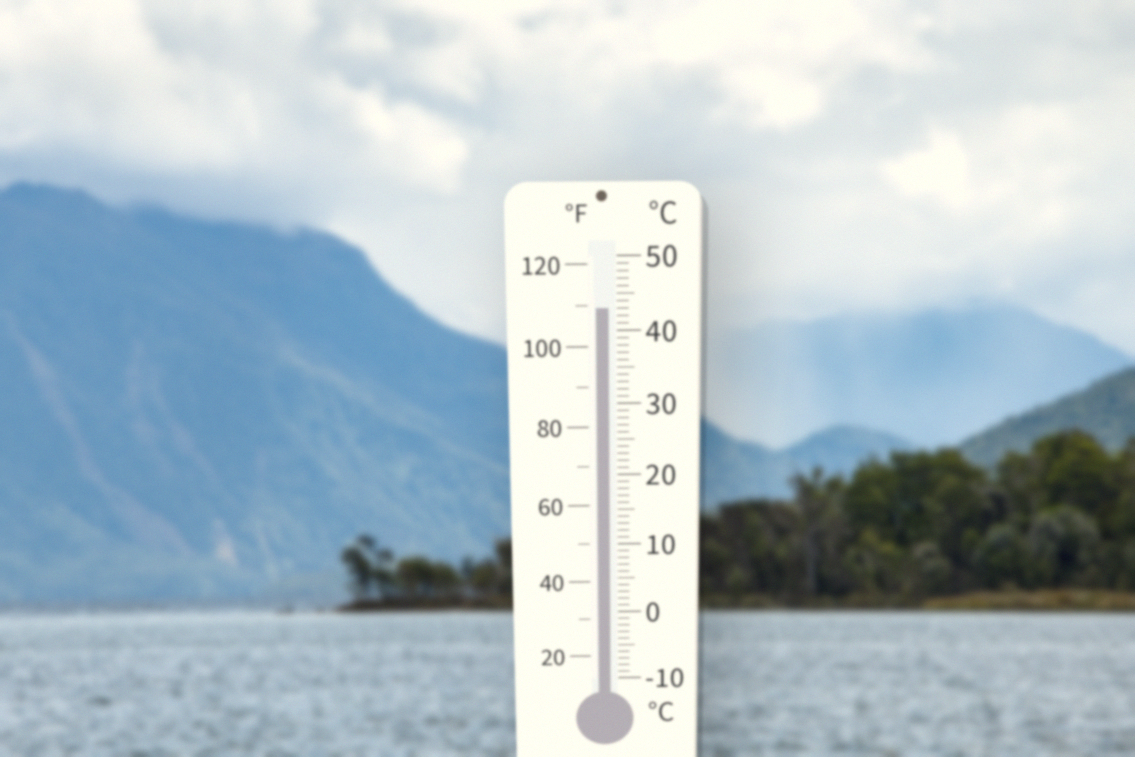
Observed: 43 °C
